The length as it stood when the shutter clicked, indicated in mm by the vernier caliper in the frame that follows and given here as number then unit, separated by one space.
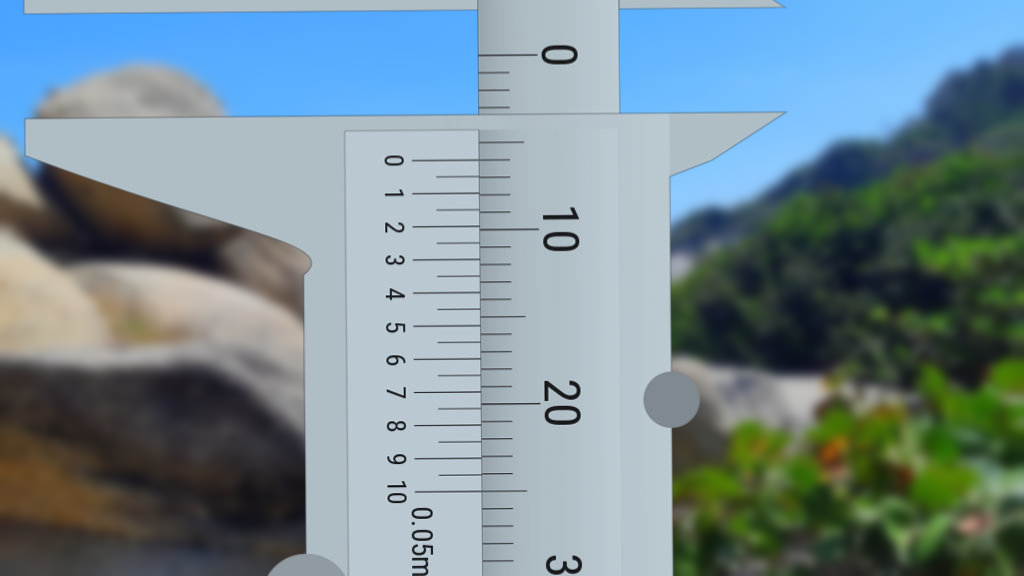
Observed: 6.0 mm
